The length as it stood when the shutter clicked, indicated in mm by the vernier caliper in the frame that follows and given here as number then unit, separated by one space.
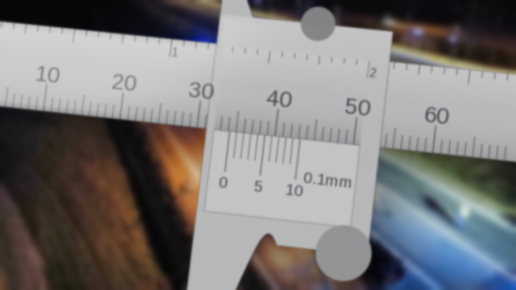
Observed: 34.2 mm
